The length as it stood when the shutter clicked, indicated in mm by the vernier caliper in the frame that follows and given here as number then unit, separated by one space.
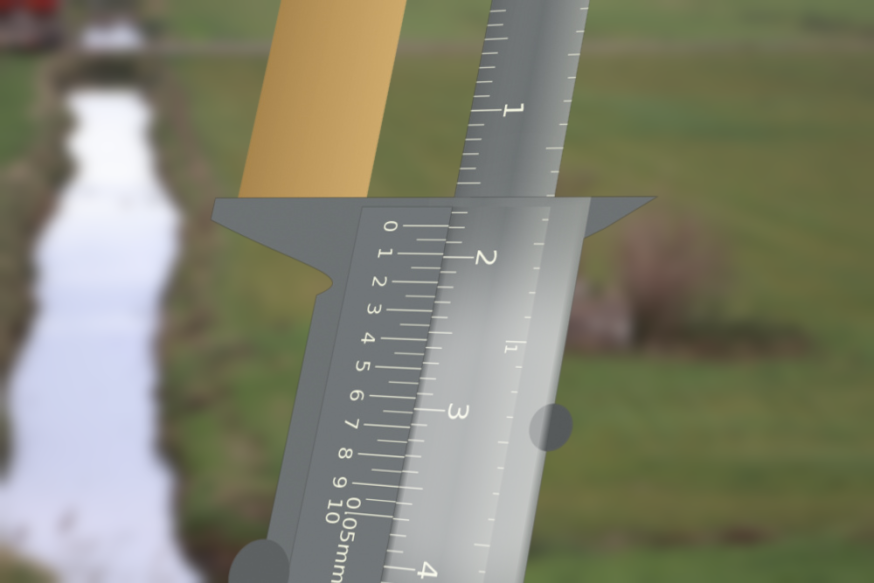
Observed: 17.9 mm
